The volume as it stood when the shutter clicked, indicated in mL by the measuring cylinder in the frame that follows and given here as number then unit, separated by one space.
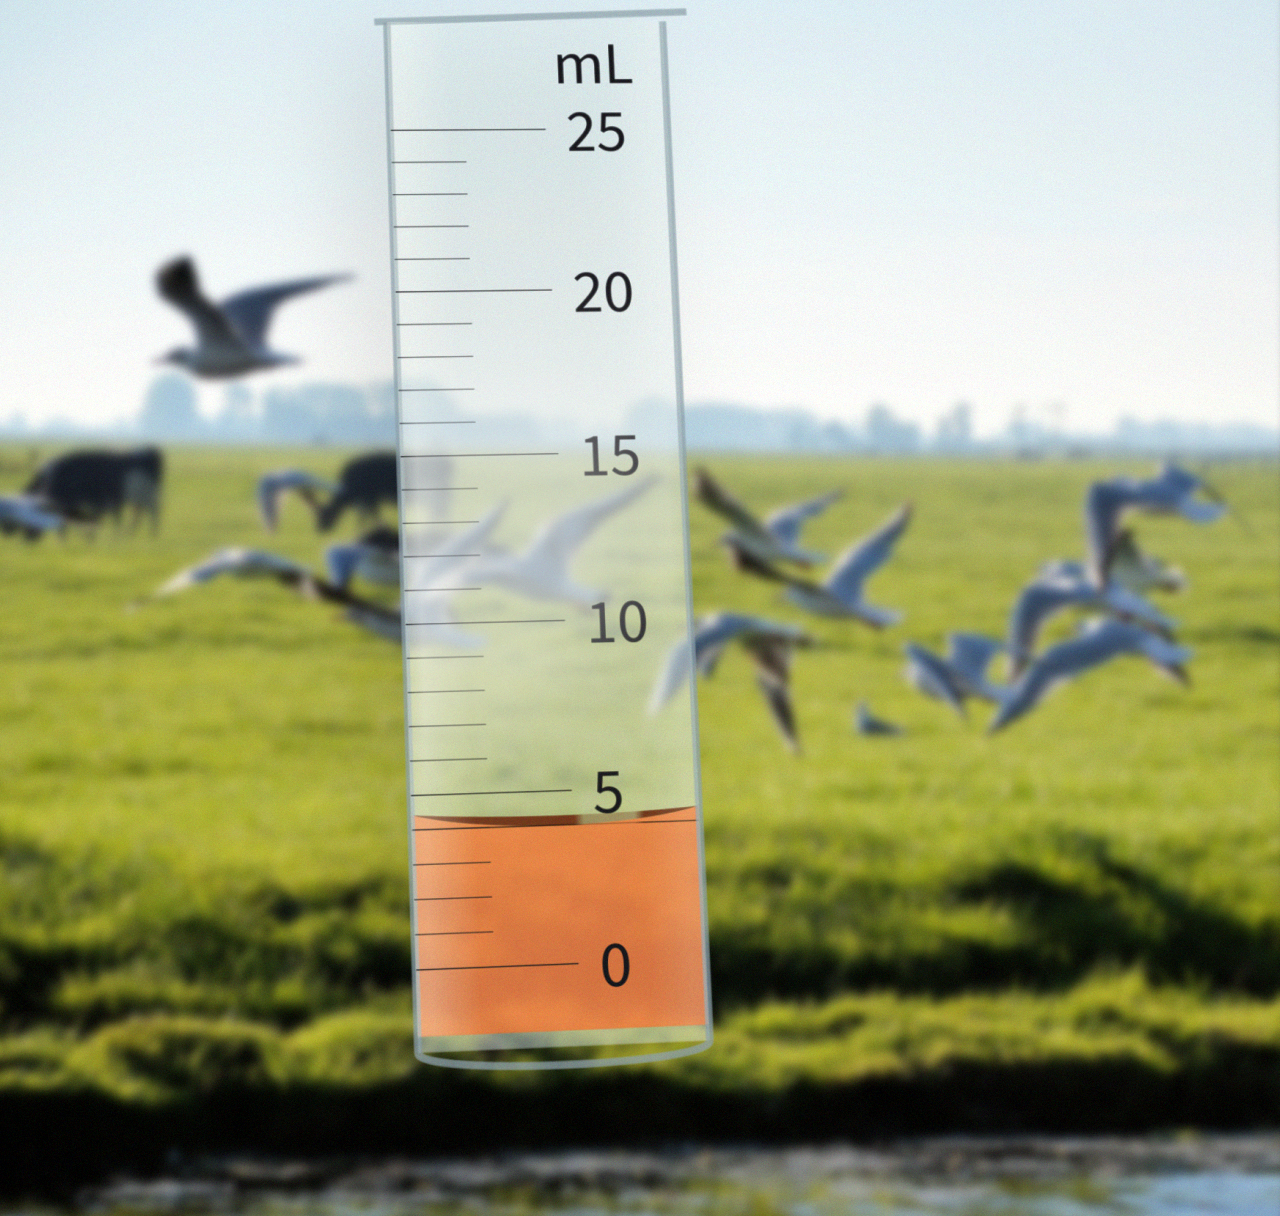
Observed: 4 mL
